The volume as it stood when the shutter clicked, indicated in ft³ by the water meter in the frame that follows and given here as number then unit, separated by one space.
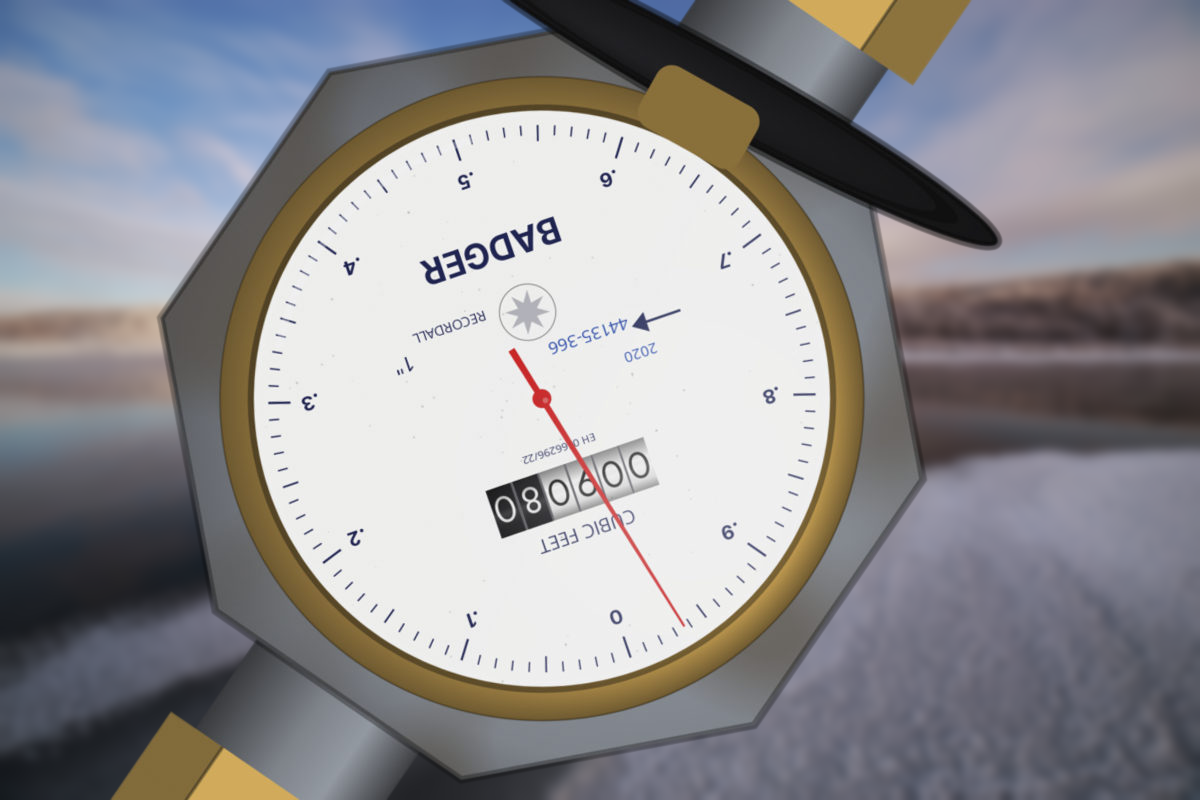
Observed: 9079.96 ft³
